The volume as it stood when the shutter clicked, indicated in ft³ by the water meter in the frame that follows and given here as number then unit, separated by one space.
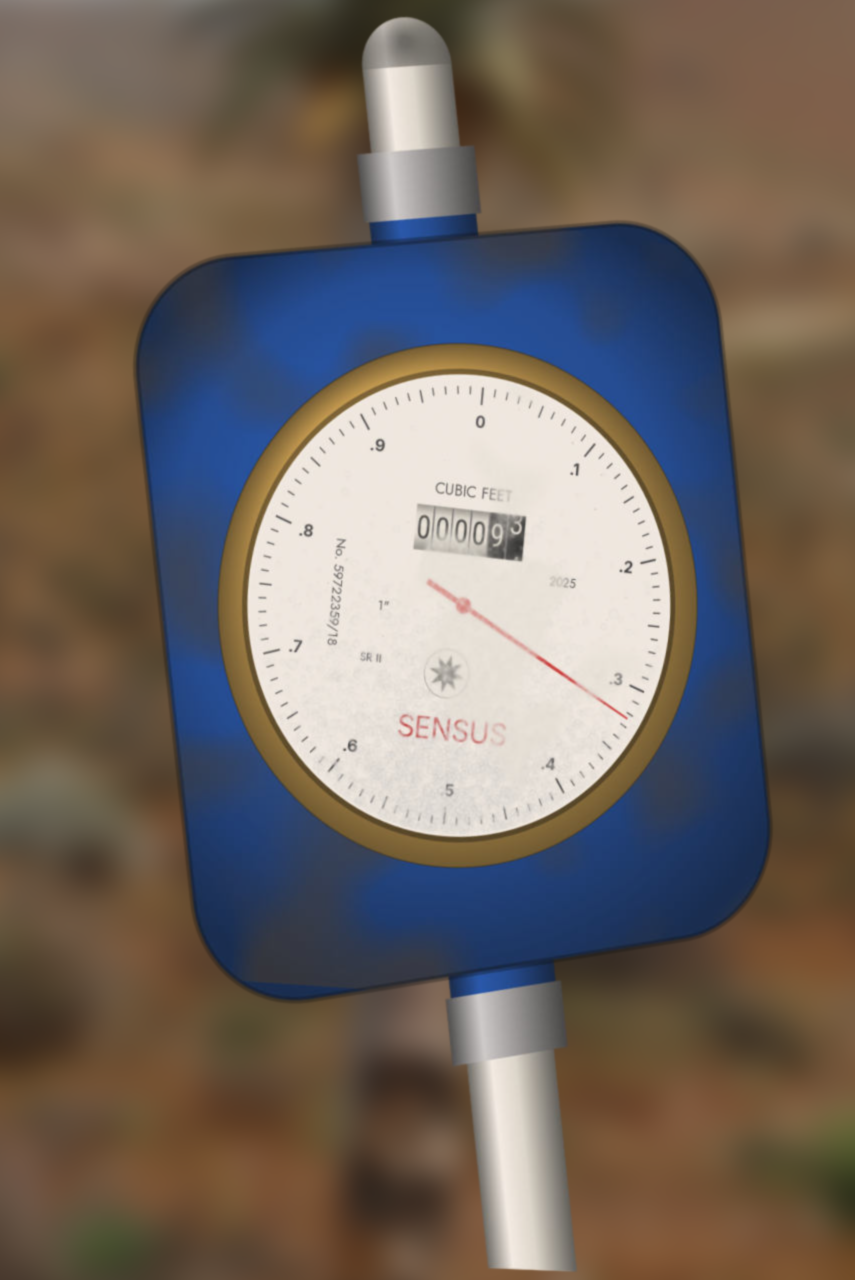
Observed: 93.32 ft³
